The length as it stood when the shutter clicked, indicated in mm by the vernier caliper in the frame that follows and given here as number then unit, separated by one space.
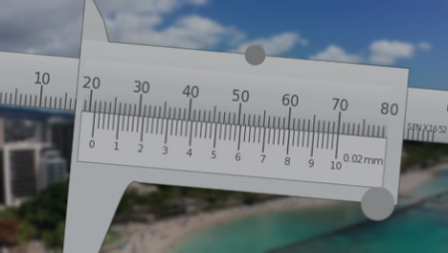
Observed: 21.0 mm
